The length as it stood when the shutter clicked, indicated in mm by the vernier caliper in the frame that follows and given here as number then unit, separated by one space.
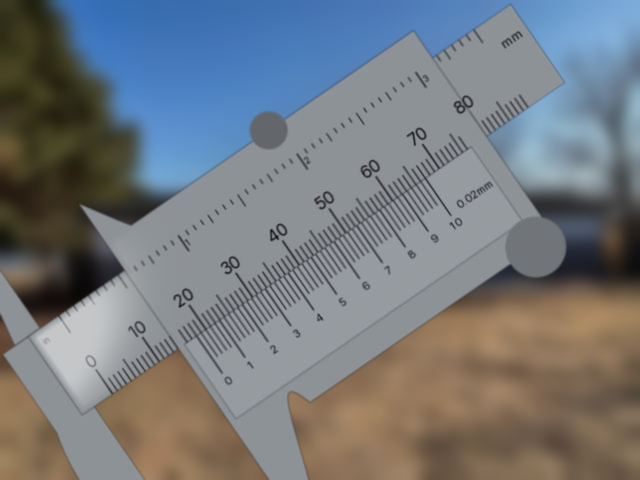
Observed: 18.0 mm
